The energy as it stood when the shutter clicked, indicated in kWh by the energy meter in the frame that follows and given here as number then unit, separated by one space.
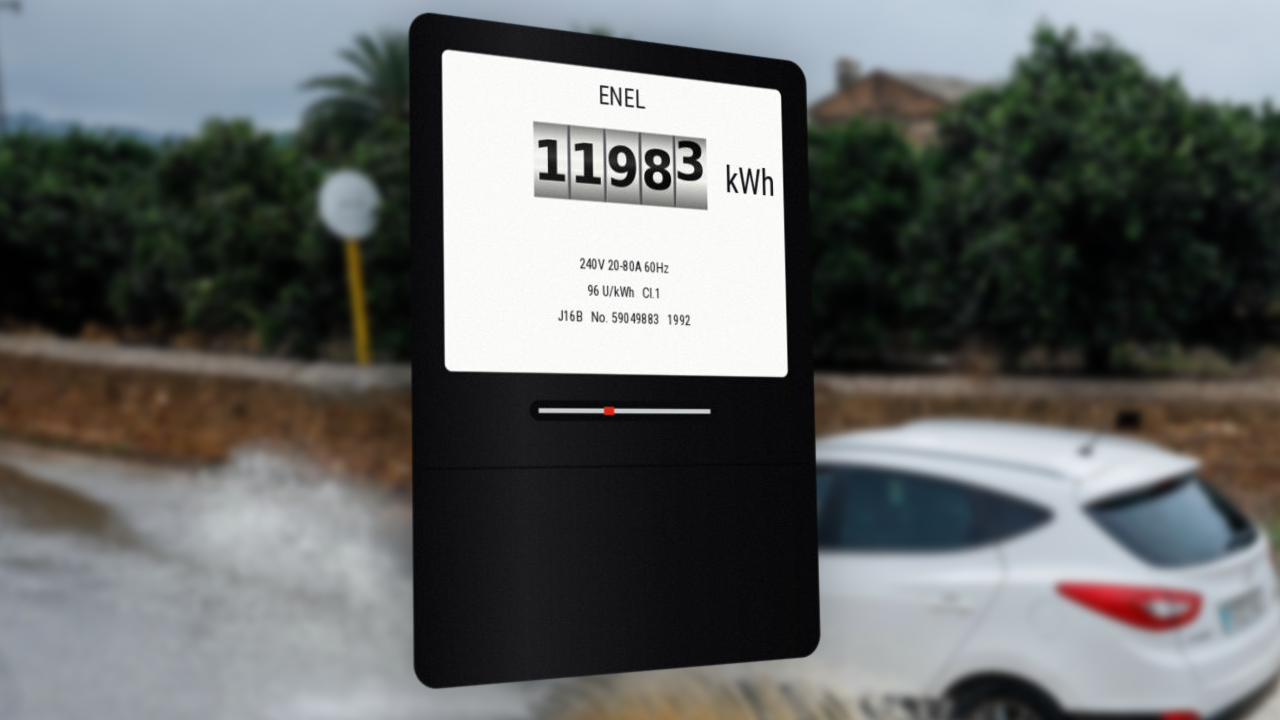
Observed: 11983 kWh
